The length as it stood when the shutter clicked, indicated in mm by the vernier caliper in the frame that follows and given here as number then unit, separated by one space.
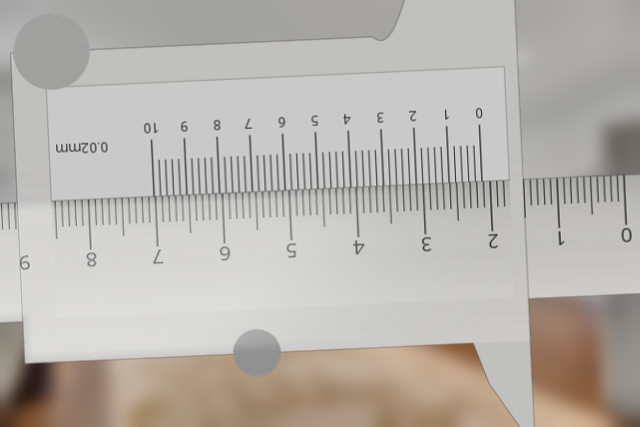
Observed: 21.2 mm
